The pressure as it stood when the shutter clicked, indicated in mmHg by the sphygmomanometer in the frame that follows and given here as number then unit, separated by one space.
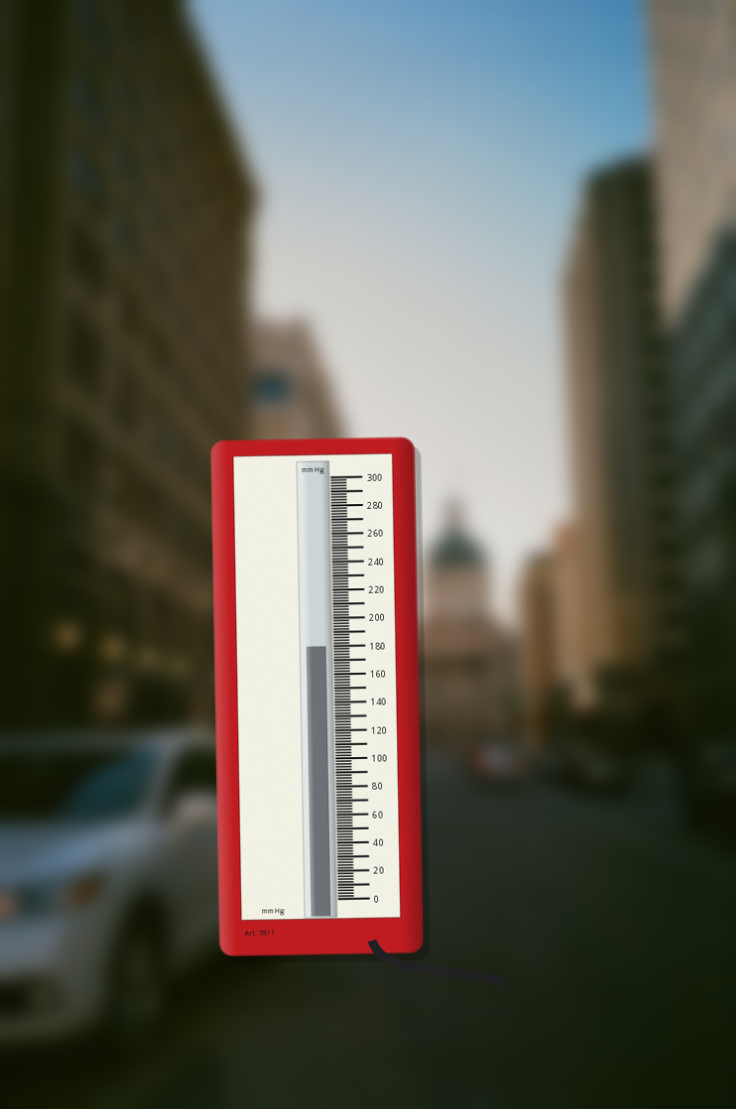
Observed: 180 mmHg
